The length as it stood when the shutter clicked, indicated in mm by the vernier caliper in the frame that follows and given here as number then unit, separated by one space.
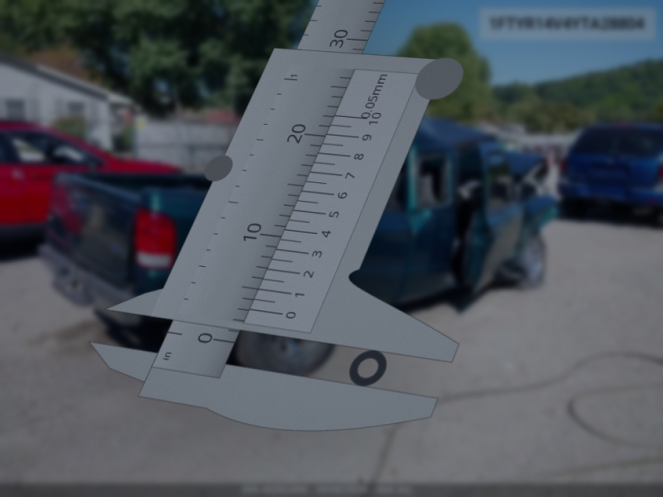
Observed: 3.1 mm
